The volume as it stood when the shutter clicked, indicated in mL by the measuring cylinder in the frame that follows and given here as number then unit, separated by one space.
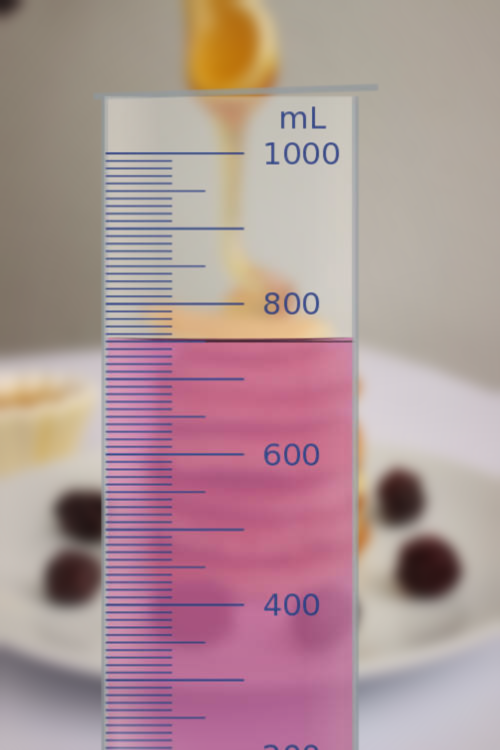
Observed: 750 mL
